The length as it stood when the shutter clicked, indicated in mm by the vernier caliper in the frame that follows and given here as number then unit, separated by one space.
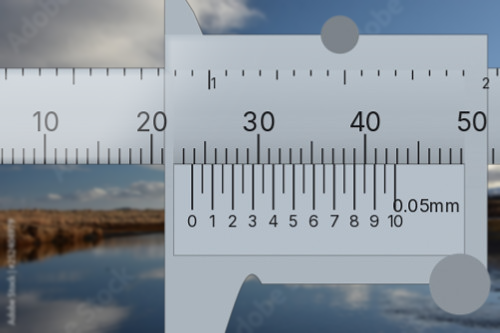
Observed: 23.8 mm
